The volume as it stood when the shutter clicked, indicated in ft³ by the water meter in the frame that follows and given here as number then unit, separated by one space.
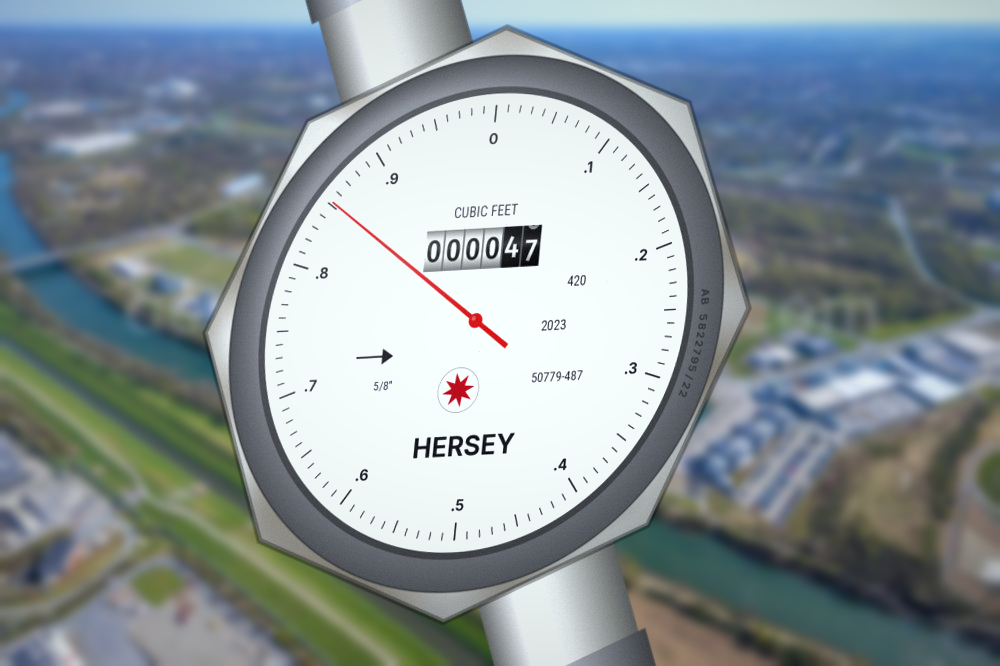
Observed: 46.85 ft³
